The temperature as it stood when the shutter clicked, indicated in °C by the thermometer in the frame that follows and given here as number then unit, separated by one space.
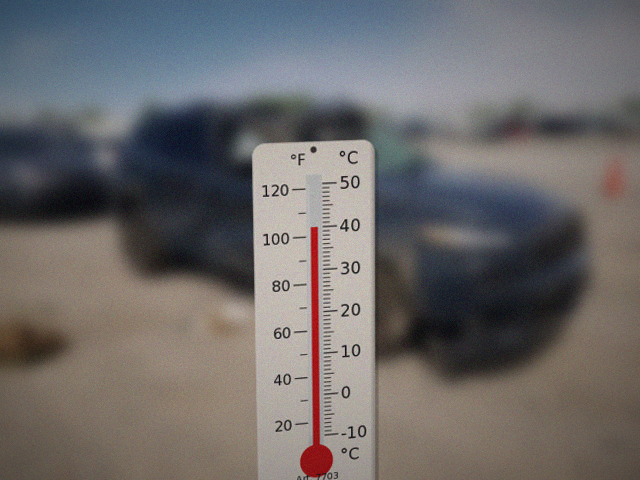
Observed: 40 °C
